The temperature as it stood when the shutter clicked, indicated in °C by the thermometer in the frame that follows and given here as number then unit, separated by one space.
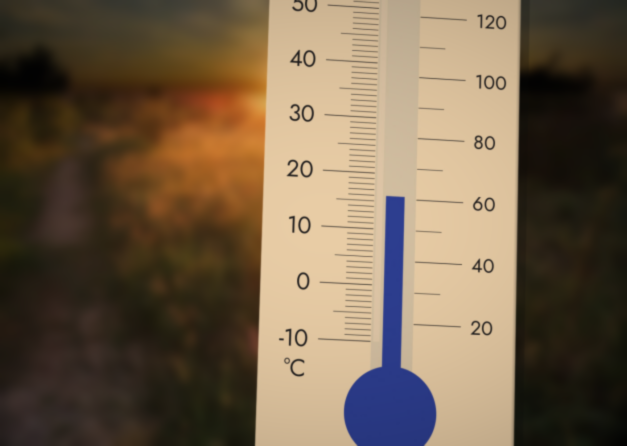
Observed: 16 °C
